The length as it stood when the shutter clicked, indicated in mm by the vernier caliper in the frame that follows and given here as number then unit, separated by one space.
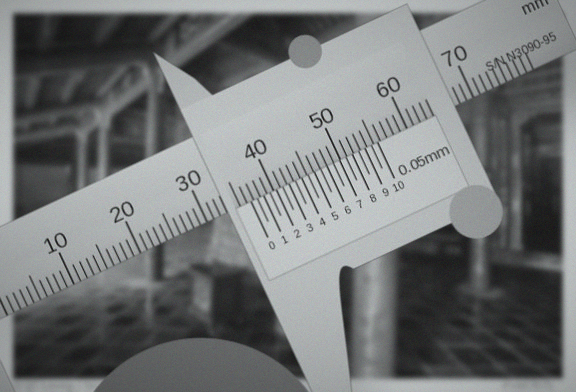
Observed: 36.6 mm
